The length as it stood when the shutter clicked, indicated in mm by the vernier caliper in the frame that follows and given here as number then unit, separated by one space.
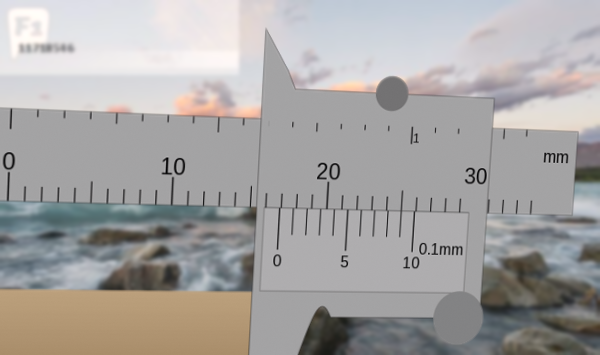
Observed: 16.9 mm
